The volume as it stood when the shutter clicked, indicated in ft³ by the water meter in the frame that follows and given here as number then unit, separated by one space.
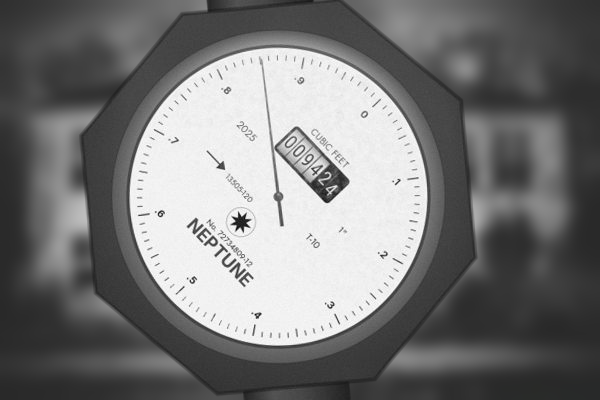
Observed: 9423.85 ft³
